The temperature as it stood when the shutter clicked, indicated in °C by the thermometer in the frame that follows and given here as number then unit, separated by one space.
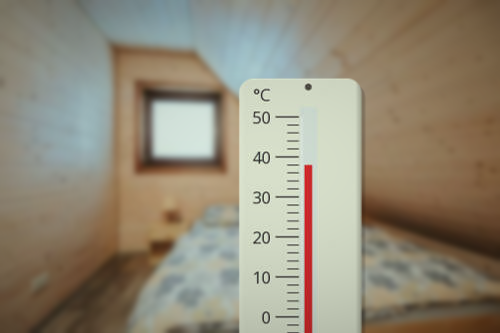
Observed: 38 °C
